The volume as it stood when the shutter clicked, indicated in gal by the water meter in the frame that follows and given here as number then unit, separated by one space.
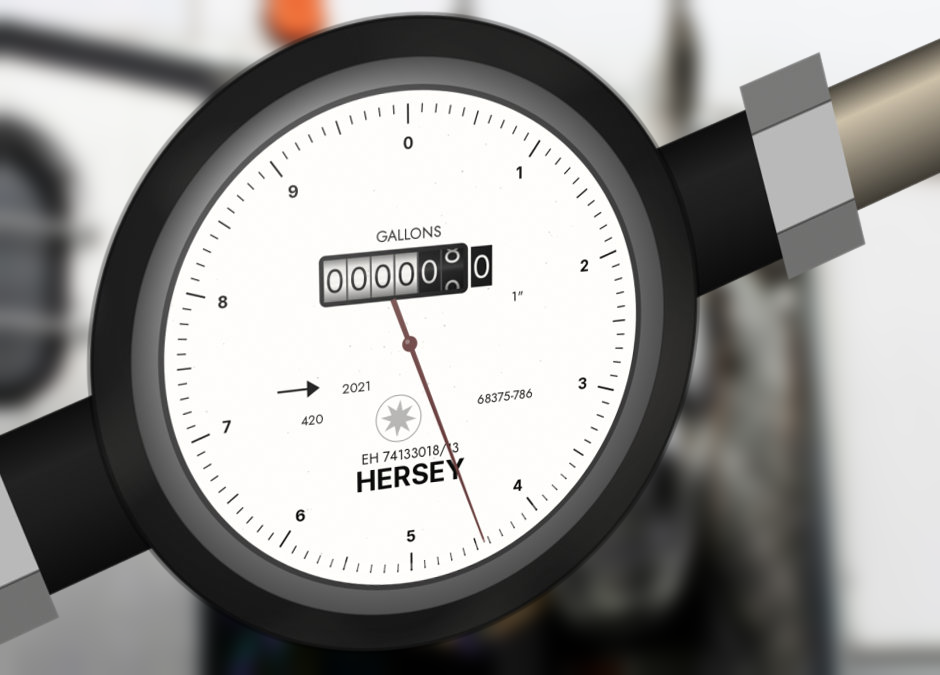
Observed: 84.4 gal
